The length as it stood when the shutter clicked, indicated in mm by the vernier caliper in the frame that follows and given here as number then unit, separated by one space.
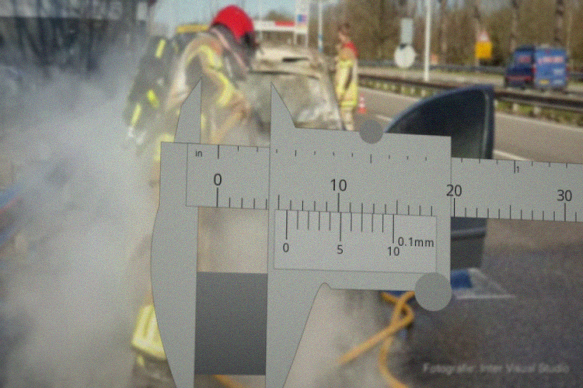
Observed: 5.7 mm
